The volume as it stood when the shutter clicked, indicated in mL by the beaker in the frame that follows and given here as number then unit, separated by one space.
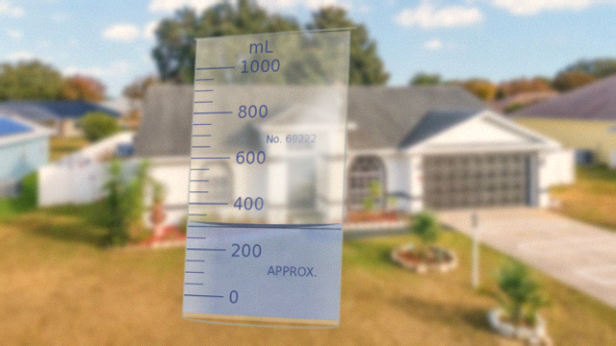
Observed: 300 mL
